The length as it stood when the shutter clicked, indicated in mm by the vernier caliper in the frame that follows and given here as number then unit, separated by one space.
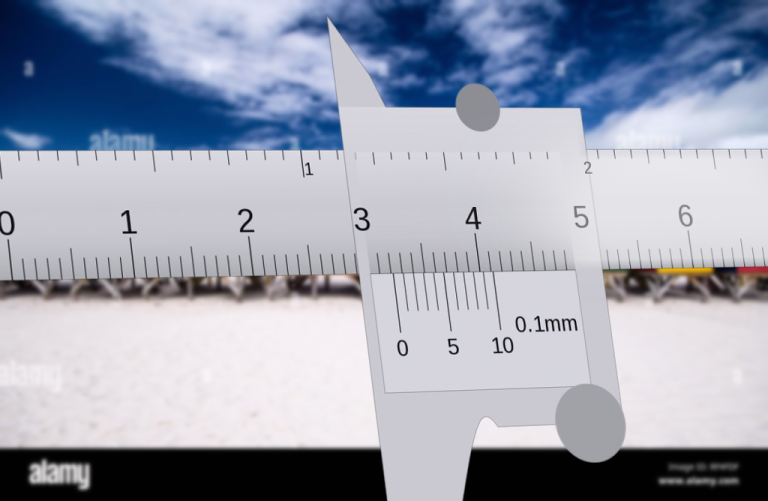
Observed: 32.2 mm
